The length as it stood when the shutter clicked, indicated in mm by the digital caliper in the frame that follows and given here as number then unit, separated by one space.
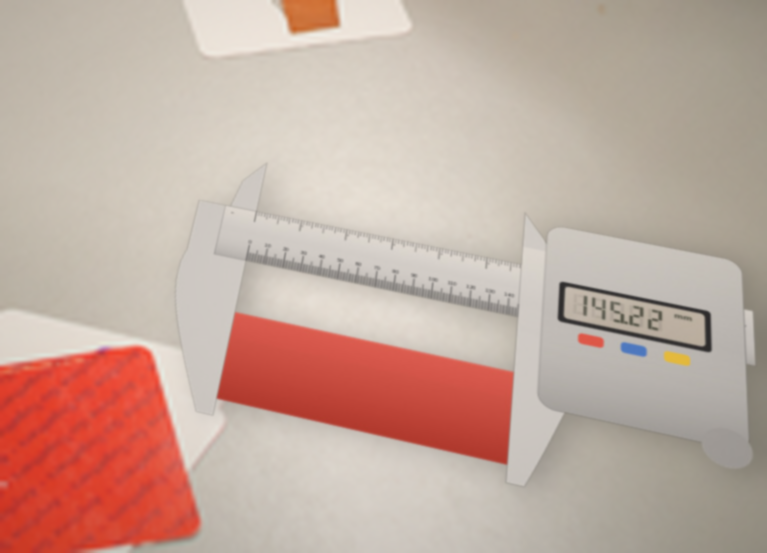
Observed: 145.22 mm
